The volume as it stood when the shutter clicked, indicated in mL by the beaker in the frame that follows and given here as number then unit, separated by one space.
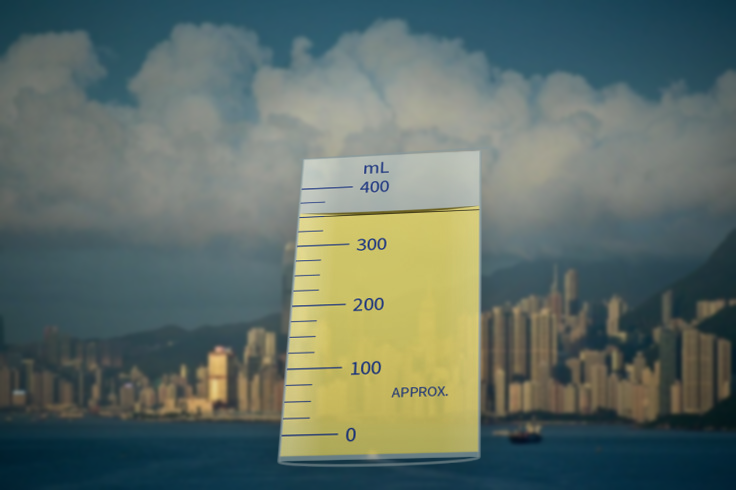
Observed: 350 mL
